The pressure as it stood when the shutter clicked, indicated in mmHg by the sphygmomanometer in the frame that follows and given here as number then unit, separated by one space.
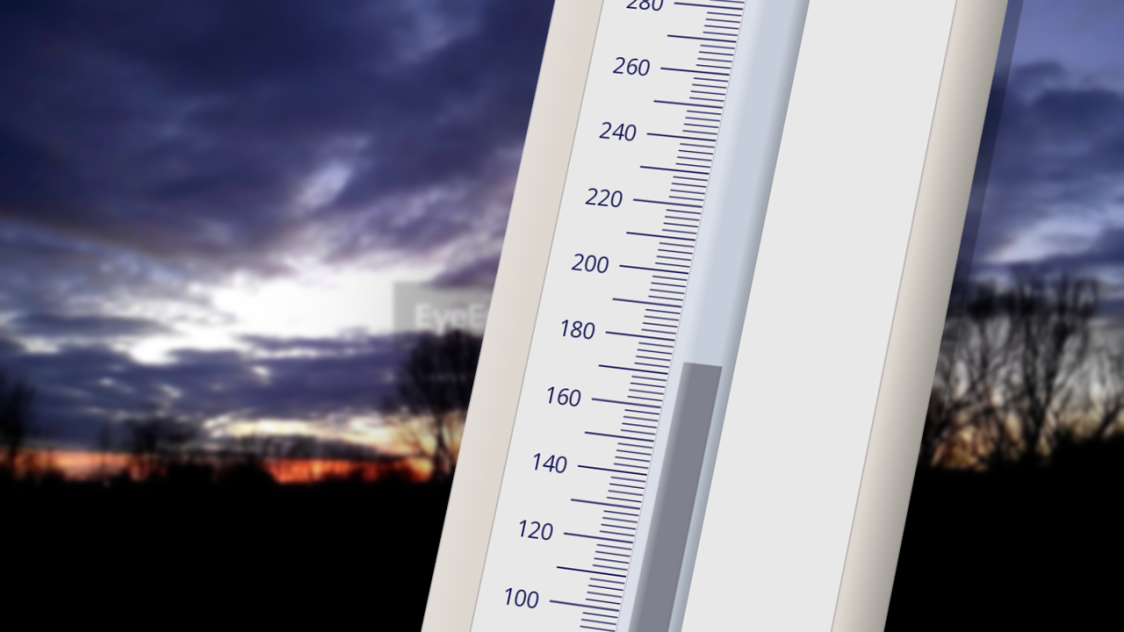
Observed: 174 mmHg
